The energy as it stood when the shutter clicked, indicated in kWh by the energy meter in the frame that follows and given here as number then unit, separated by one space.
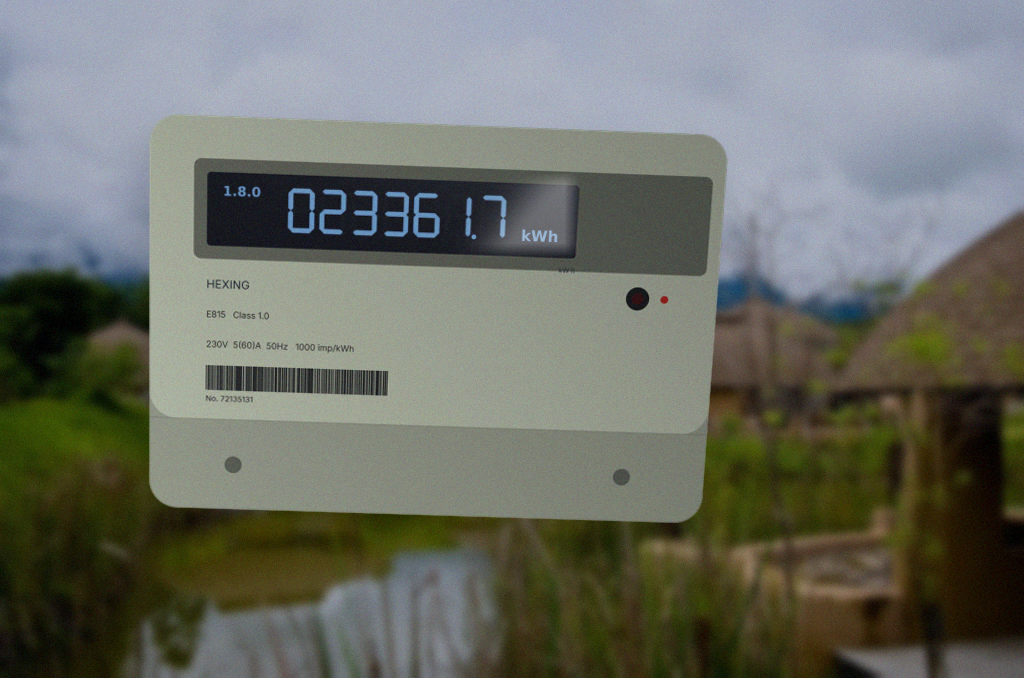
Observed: 23361.7 kWh
